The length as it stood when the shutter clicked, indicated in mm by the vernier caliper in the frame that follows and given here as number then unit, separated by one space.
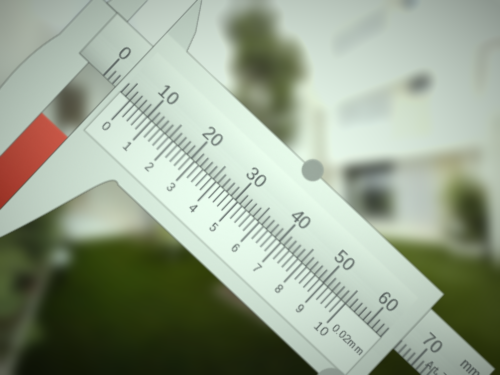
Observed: 6.0 mm
